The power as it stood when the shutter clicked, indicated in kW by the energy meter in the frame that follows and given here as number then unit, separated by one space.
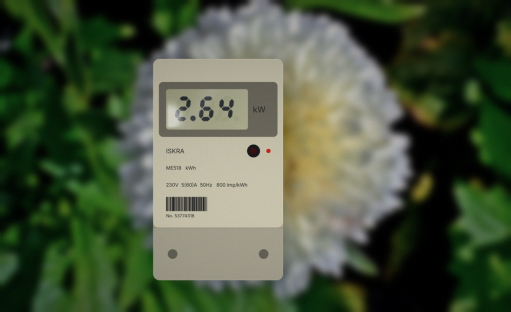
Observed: 2.64 kW
